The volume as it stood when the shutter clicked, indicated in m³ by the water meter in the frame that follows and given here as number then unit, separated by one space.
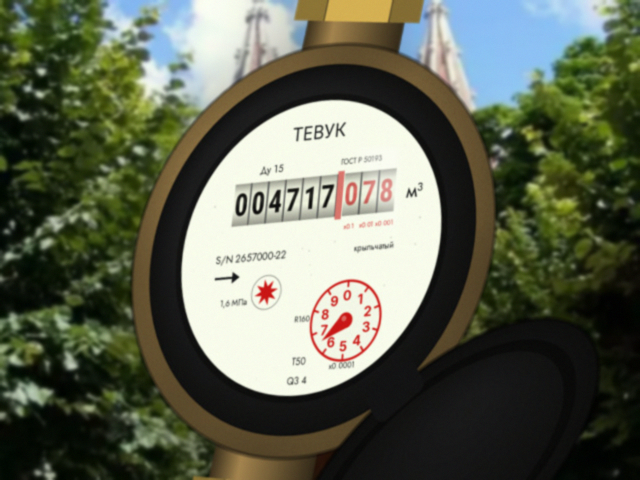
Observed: 4717.0786 m³
